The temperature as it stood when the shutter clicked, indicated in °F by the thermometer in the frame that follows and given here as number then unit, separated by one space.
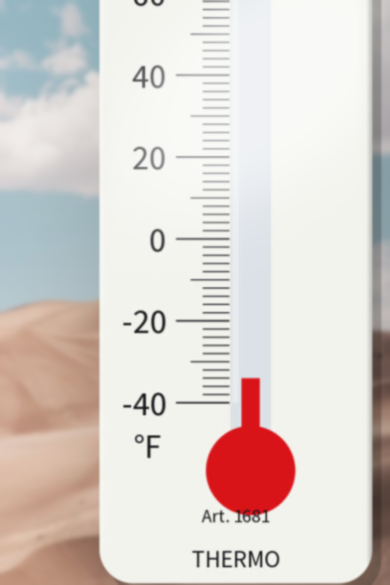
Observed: -34 °F
